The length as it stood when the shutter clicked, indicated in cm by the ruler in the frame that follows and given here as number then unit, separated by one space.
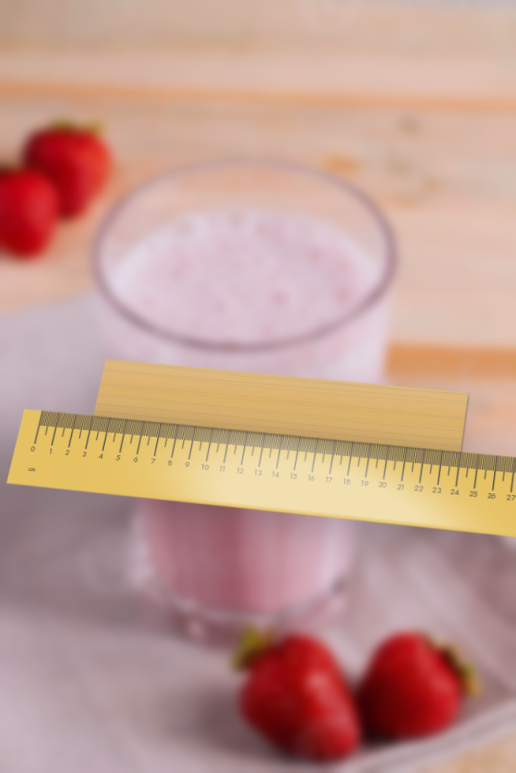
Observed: 21 cm
